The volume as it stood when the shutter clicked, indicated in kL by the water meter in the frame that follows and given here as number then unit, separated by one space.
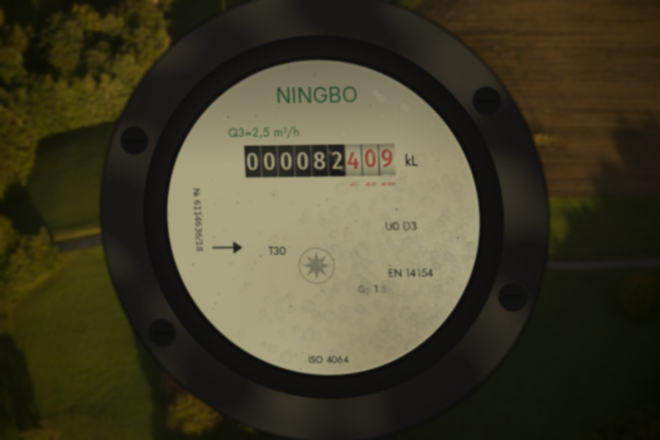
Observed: 82.409 kL
